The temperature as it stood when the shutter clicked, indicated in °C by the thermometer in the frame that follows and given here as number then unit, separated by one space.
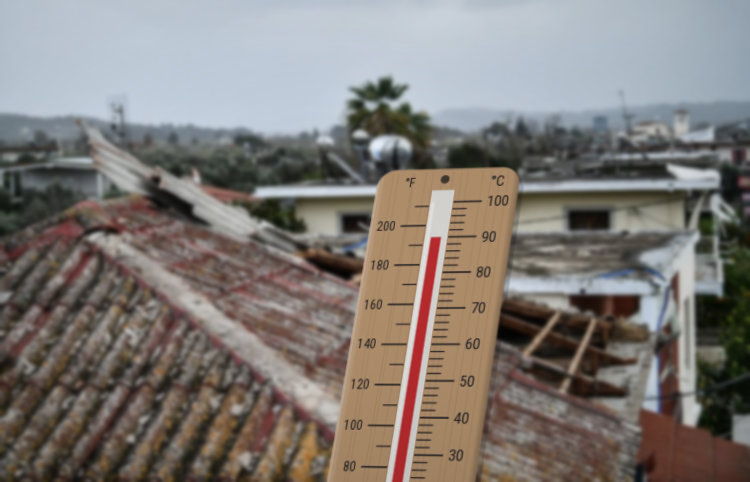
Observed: 90 °C
